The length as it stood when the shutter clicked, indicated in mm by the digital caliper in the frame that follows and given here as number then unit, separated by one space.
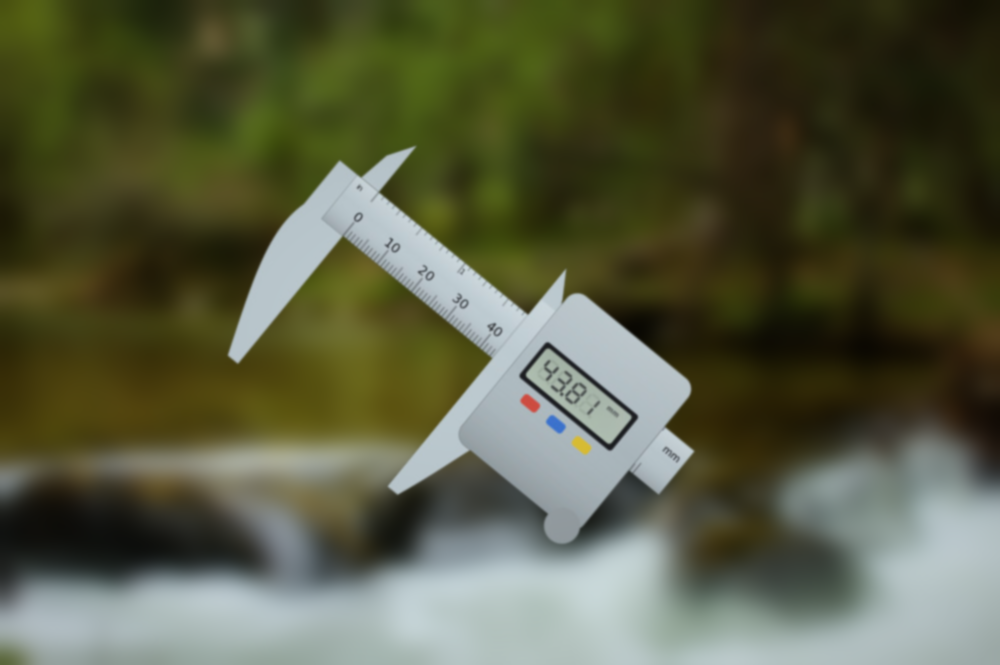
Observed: 43.81 mm
